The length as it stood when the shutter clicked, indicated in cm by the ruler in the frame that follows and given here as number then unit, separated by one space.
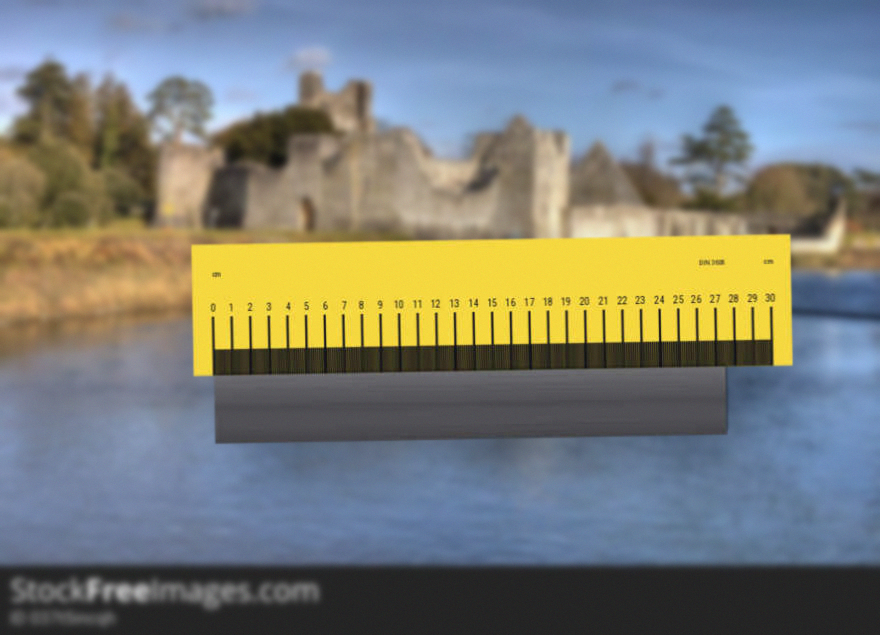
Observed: 27.5 cm
